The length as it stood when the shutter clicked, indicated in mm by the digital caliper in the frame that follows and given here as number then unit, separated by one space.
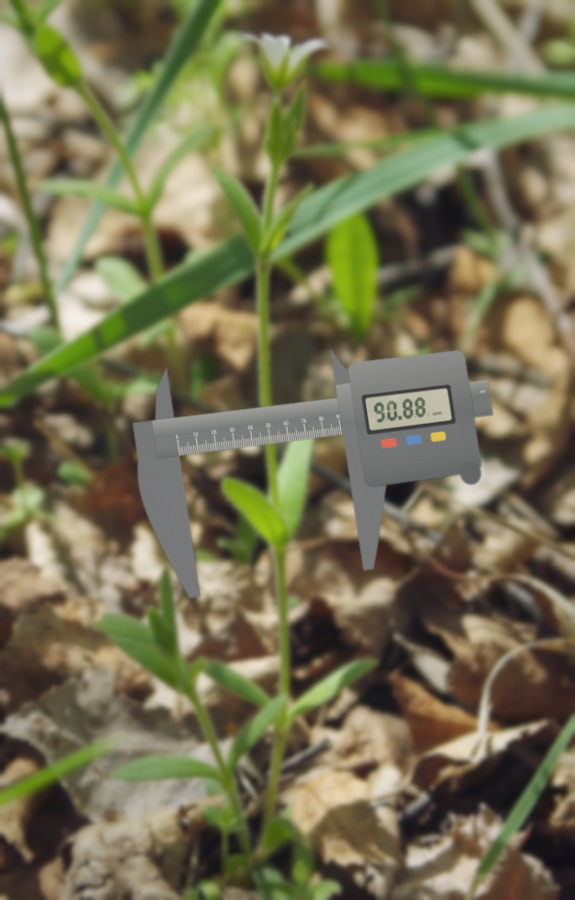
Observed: 90.88 mm
